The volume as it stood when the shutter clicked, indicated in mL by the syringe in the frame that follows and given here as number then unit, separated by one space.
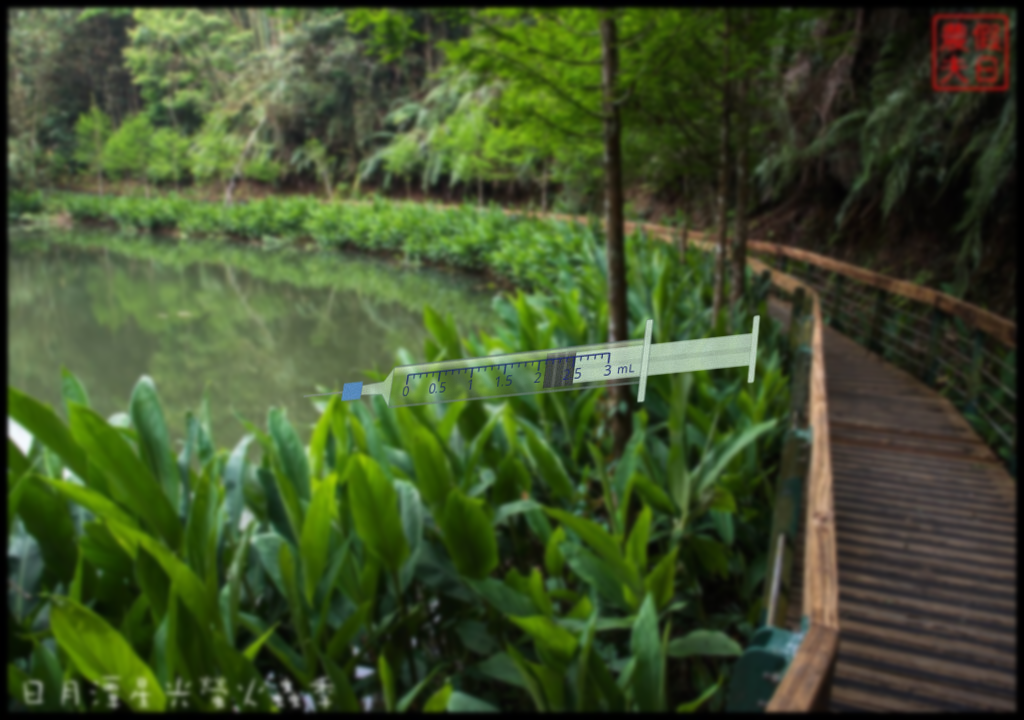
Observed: 2.1 mL
